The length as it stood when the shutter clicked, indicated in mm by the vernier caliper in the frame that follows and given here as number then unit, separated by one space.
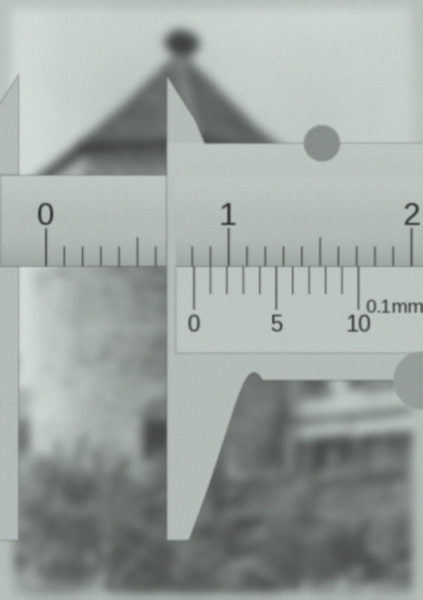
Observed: 8.1 mm
